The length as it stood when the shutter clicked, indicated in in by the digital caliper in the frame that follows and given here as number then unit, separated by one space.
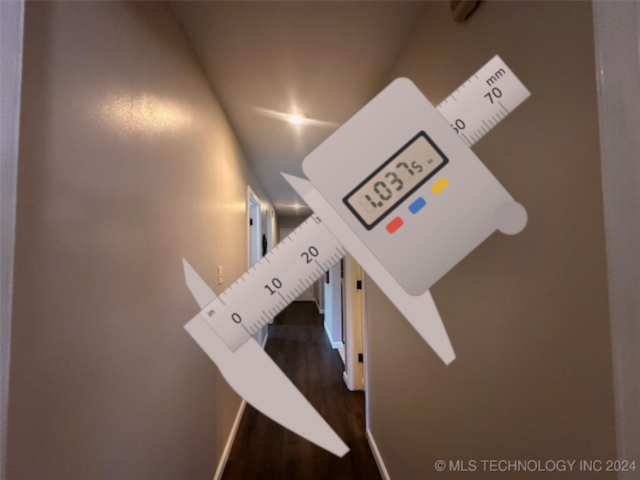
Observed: 1.0375 in
